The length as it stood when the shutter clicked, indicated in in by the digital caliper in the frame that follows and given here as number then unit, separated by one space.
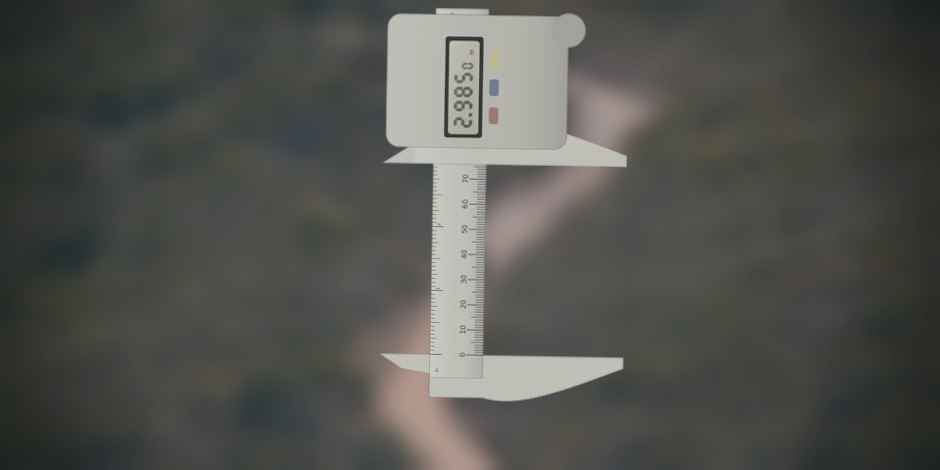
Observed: 2.9850 in
